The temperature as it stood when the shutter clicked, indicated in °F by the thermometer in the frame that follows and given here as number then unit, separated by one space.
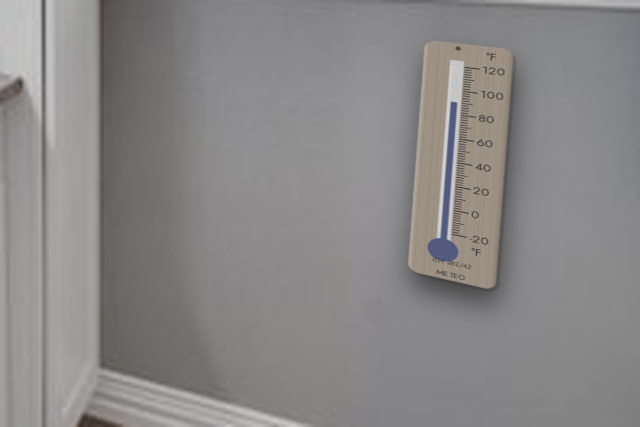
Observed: 90 °F
